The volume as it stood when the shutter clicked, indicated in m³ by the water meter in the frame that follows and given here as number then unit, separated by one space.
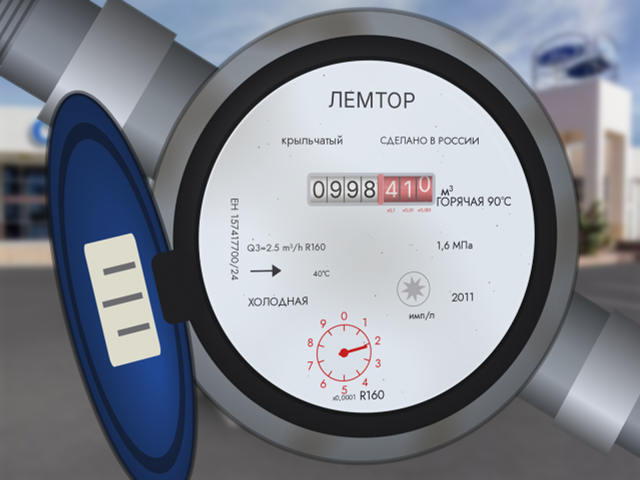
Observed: 998.4102 m³
